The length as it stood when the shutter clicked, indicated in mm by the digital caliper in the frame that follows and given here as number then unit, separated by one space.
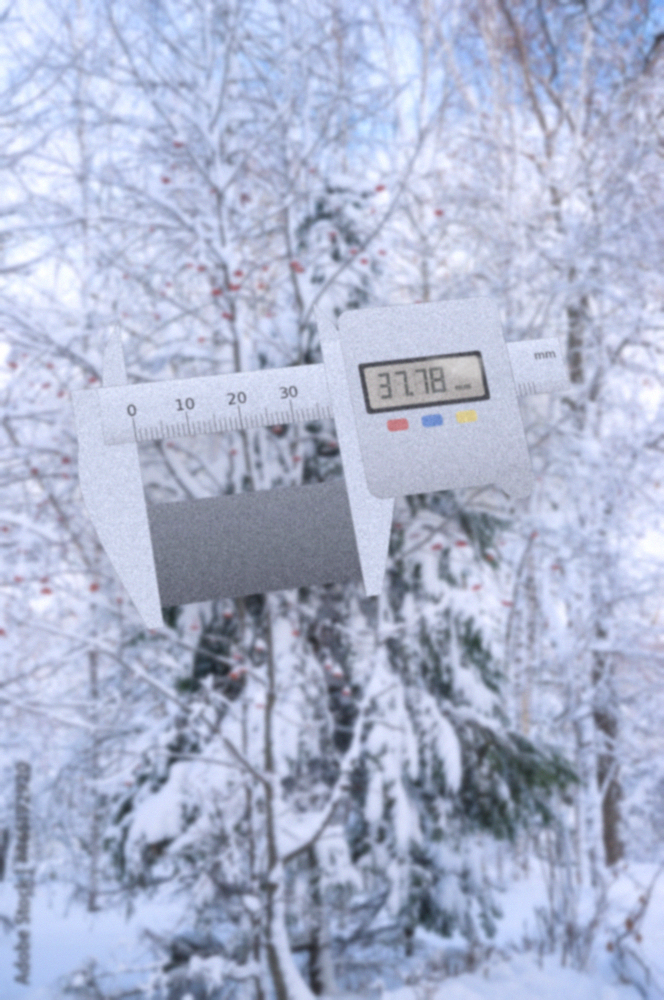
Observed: 37.78 mm
